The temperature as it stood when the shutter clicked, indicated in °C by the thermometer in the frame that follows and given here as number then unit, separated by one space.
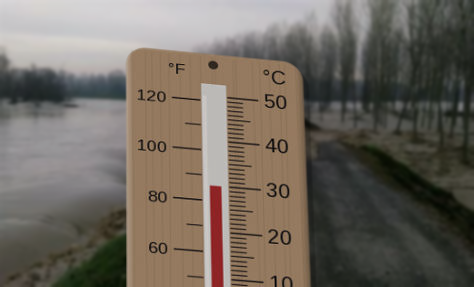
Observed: 30 °C
